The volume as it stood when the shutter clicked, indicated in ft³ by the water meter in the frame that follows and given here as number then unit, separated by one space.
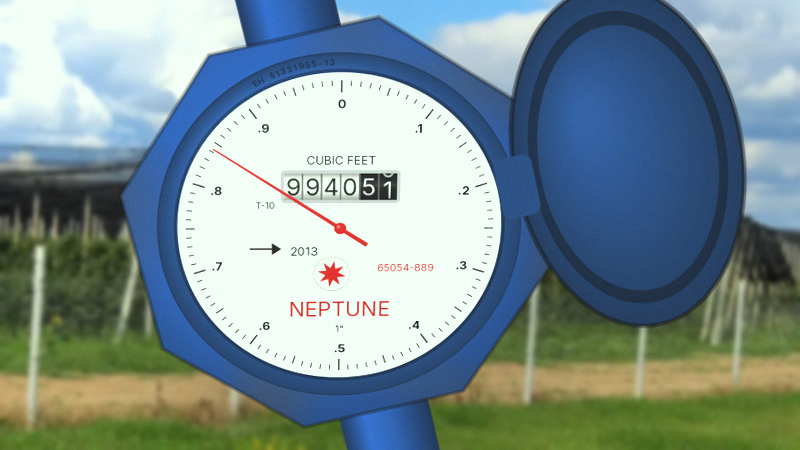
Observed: 994050.84 ft³
